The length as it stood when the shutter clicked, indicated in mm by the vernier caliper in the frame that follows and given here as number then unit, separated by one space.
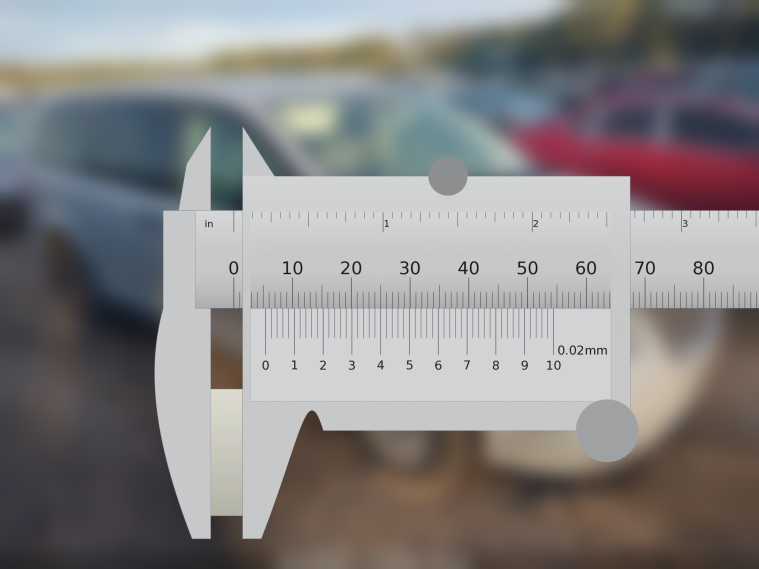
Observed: 5.4 mm
